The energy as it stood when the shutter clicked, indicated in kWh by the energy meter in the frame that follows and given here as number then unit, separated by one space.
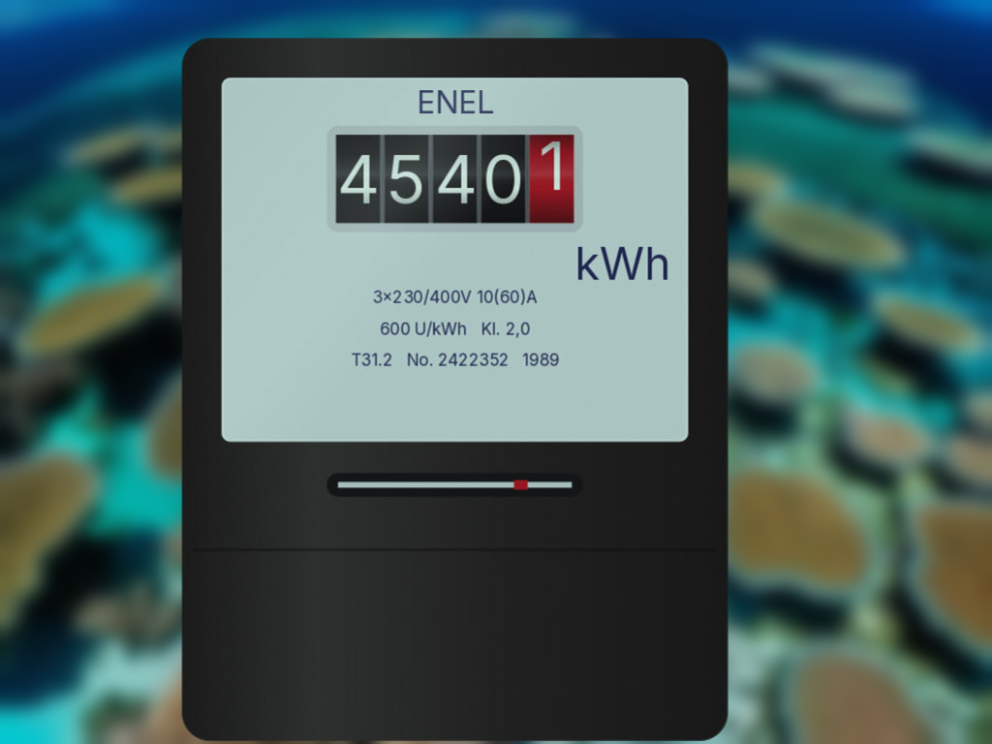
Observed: 4540.1 kWh
